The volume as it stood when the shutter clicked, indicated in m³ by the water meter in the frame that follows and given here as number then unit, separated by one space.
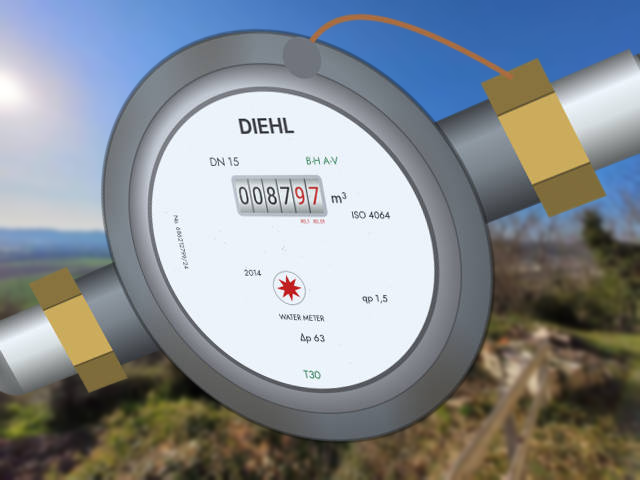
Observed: 87.97 m³
